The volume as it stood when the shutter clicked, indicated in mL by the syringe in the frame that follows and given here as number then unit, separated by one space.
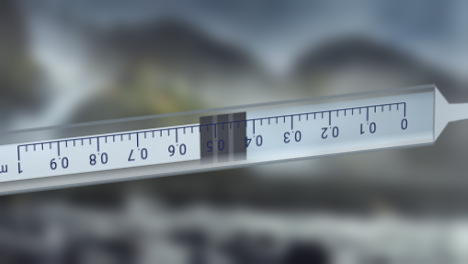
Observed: 0.42 mL
